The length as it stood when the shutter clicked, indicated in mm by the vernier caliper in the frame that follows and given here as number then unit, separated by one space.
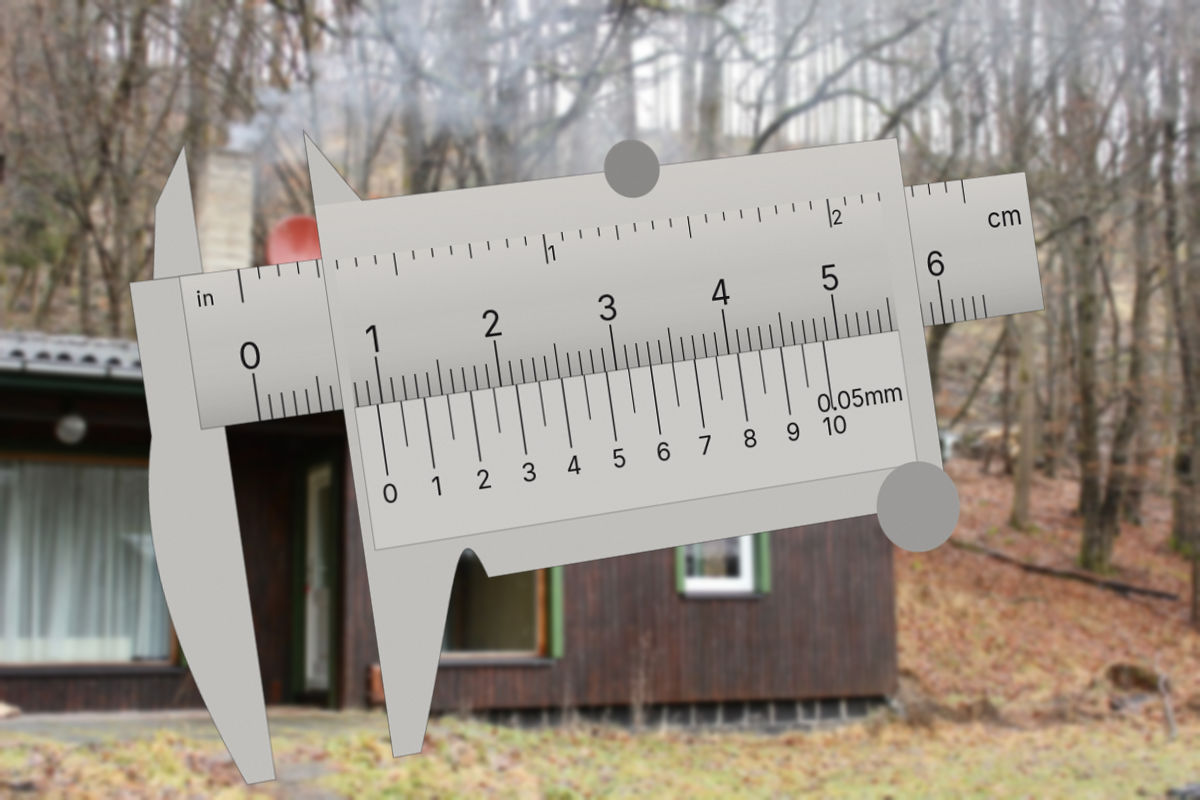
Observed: 9.6 mm
